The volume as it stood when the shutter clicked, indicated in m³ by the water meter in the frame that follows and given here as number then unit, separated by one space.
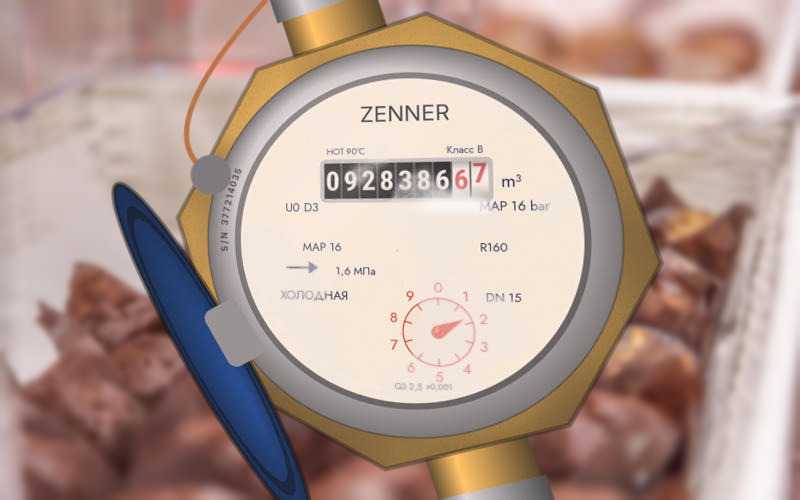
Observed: 928386.671 m³
